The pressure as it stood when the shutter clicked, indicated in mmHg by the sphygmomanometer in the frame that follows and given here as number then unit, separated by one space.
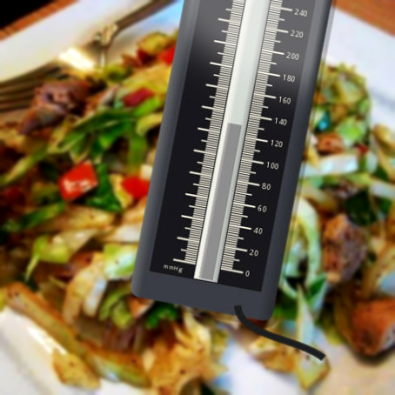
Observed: 130 mmHg
